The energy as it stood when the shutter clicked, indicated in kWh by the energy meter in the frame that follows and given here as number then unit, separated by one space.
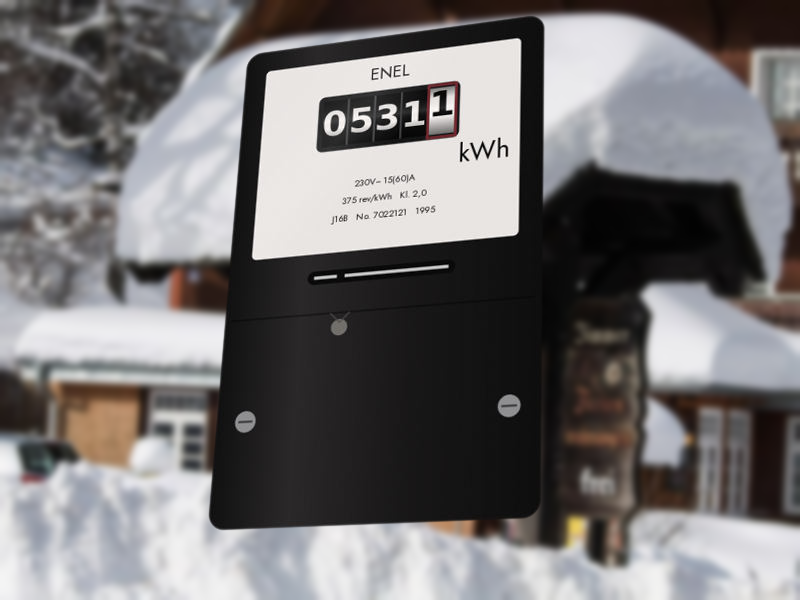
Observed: 531.1 kWh
